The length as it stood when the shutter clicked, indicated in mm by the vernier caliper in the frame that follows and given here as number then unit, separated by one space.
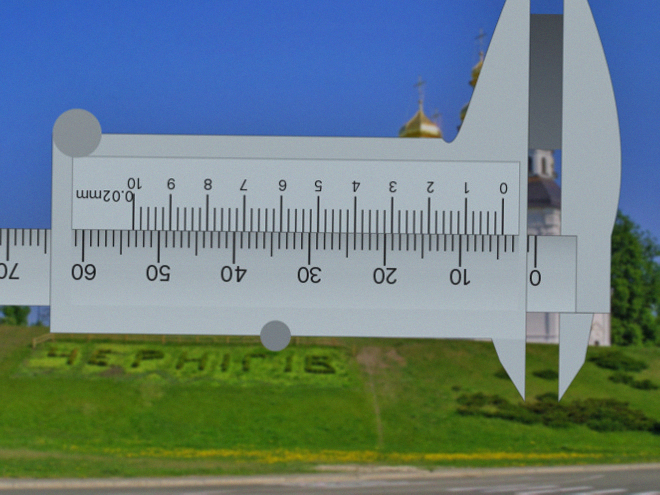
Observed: 4.4 mm
